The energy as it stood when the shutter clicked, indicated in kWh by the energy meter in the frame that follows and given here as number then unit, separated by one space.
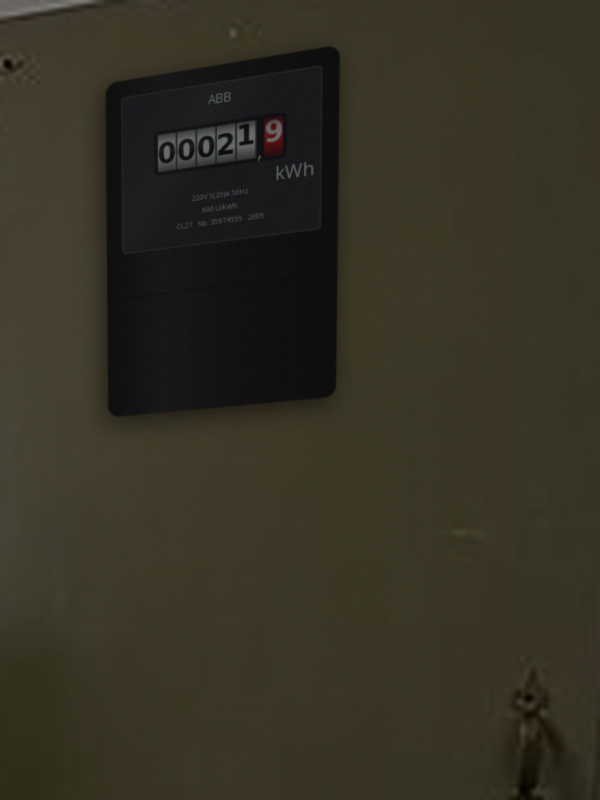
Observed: 21.9 kWh
